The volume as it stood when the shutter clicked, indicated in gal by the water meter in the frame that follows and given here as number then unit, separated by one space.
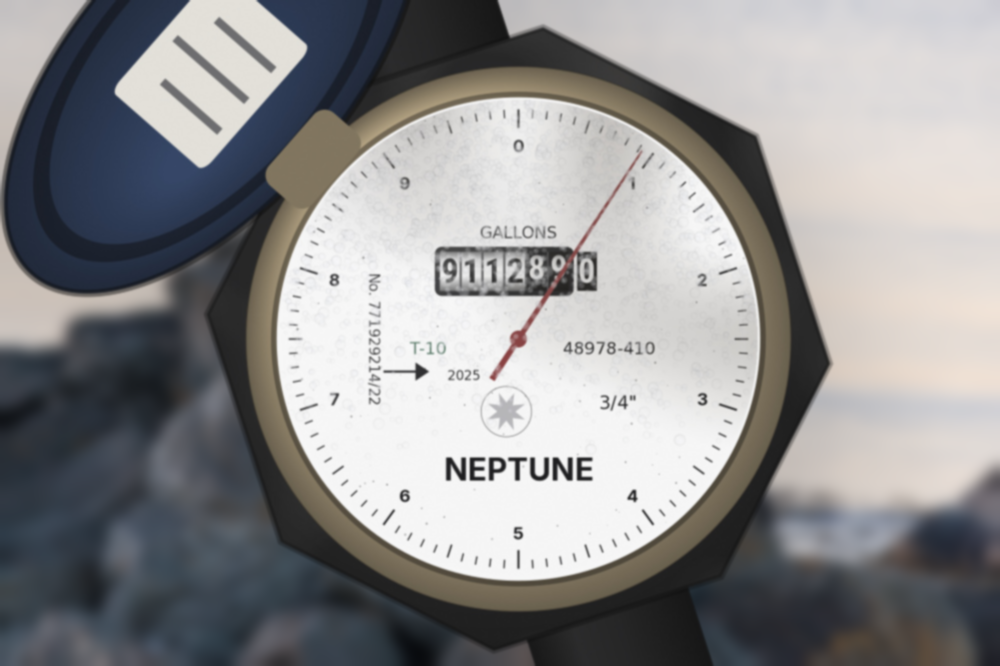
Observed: 9112890.9 gal
